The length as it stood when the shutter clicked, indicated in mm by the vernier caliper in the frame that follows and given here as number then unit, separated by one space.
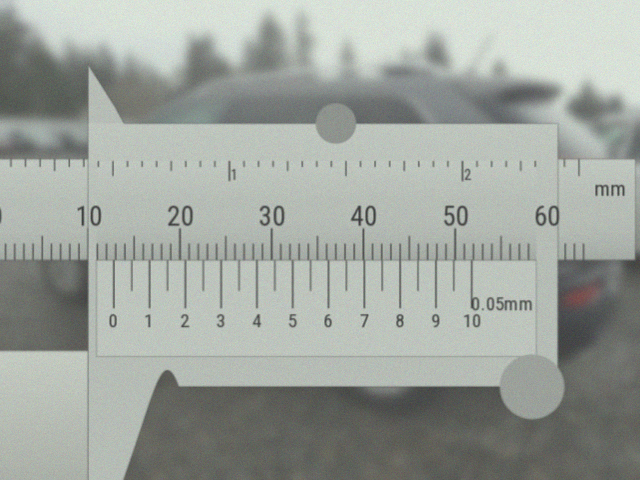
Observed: 12.8 mm
